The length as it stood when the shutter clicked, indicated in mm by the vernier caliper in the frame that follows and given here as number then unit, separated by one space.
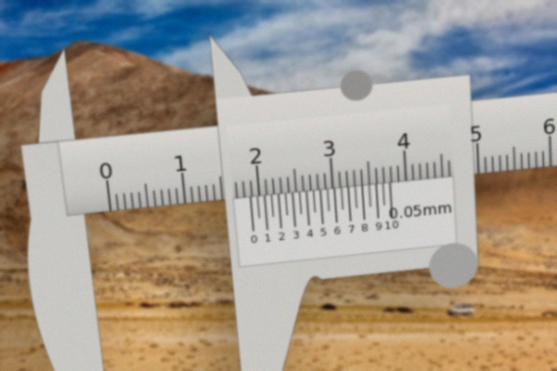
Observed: 18.8 mm
